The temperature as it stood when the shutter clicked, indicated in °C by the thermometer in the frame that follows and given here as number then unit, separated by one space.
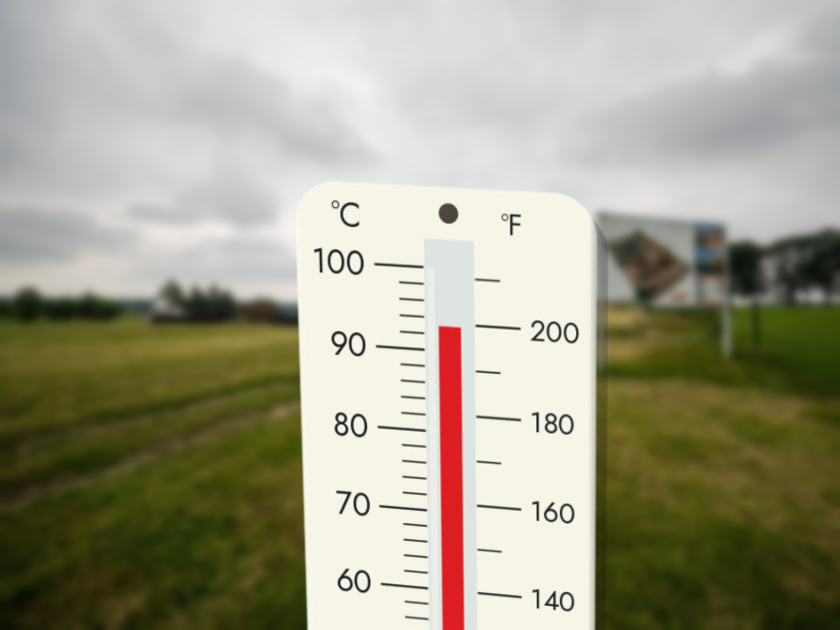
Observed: 93 °C
